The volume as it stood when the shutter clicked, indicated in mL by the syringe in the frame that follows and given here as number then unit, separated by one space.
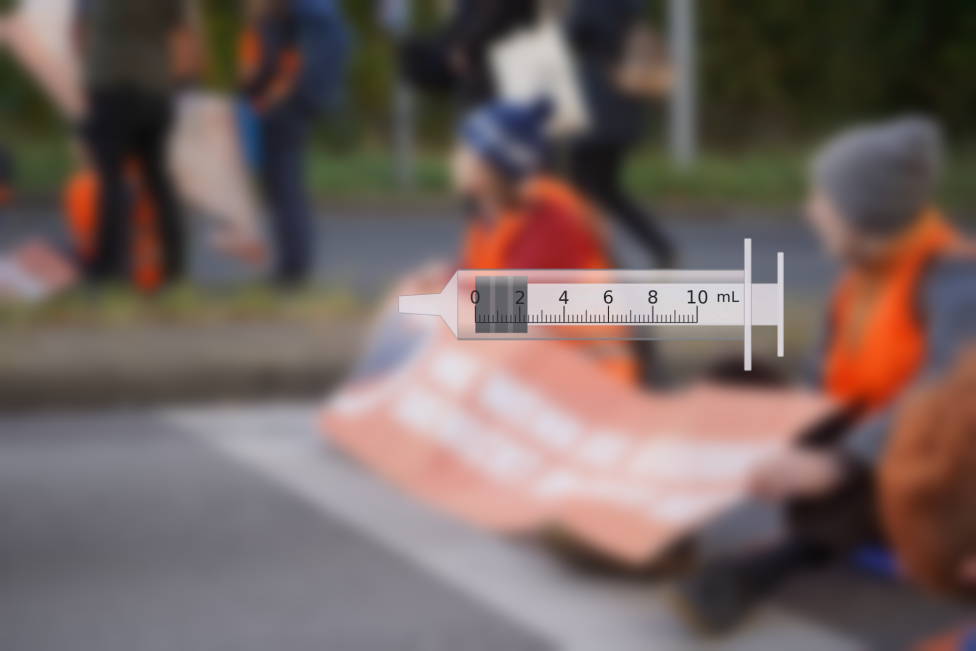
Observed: 0 mL
